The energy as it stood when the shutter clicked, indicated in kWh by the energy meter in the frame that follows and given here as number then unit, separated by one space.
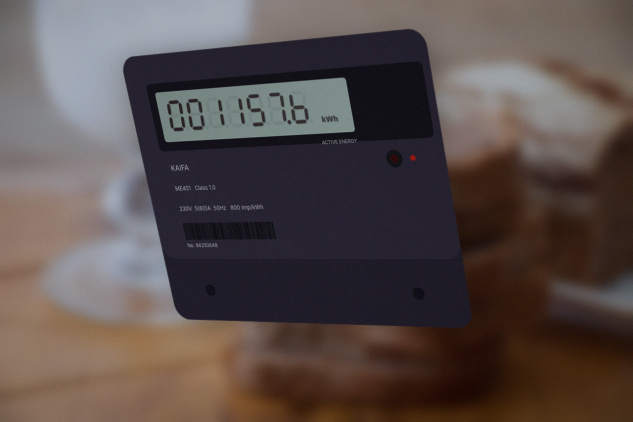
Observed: 1157.6 kWh
